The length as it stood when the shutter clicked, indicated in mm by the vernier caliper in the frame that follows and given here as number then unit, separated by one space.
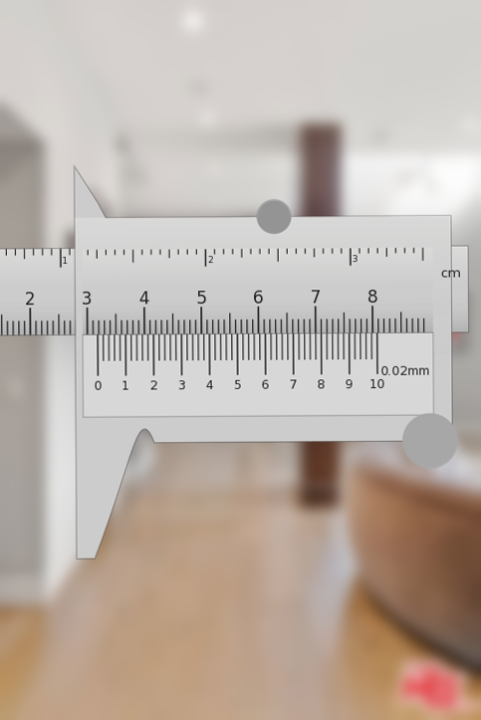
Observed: 31.8 mm
